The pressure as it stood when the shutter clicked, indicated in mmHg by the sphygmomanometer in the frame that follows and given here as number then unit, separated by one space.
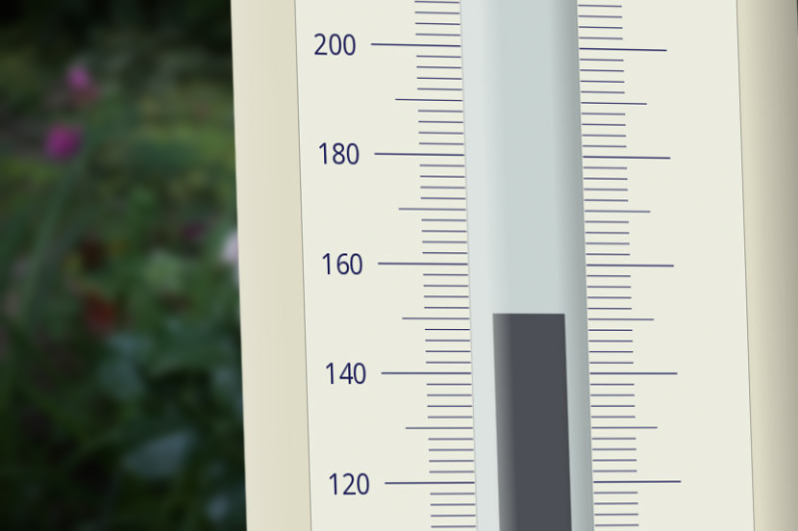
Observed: 151 mmHg
